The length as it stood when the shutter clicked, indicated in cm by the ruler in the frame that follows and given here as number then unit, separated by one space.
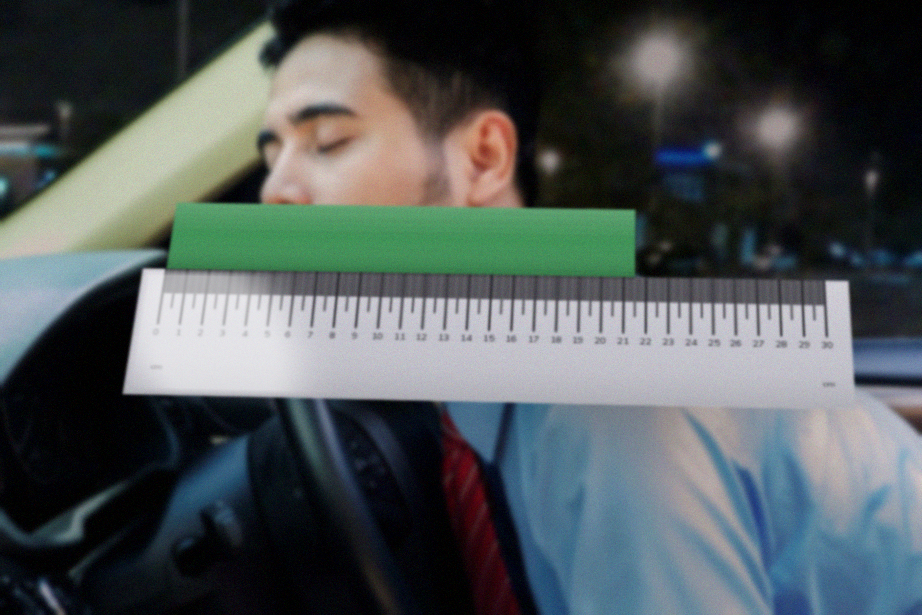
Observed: 21.5 cm
